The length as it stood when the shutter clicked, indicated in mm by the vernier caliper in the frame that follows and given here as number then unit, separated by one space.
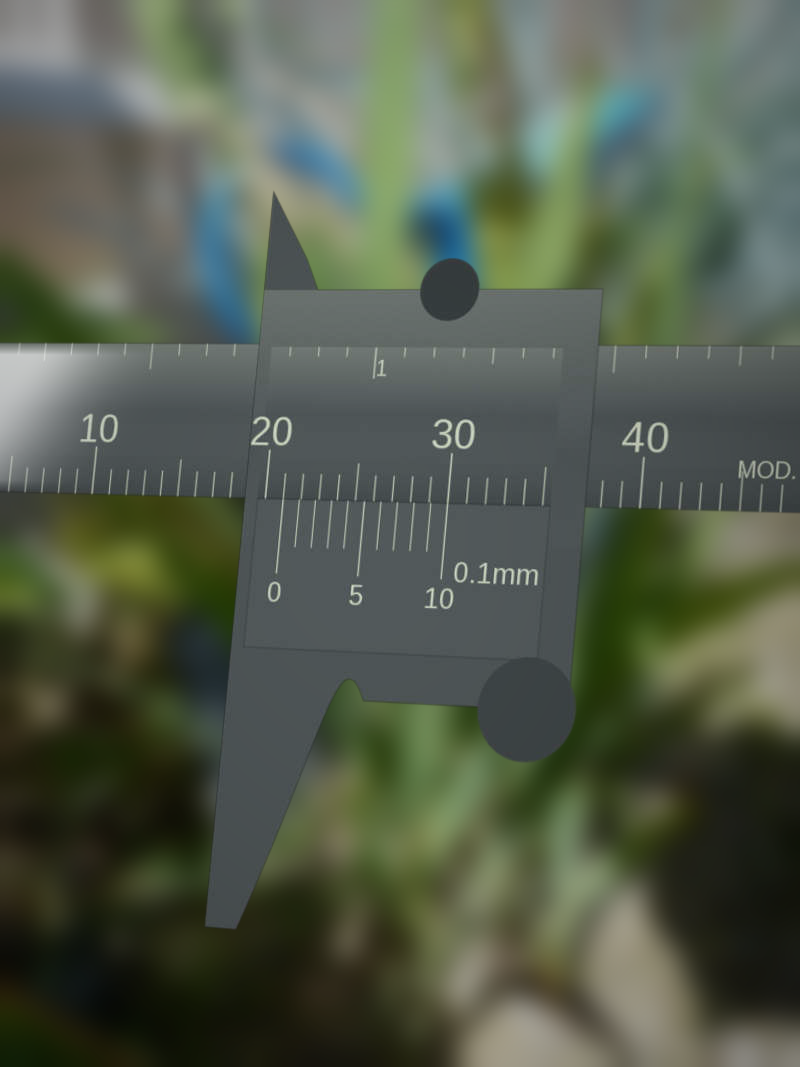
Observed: 21.0 mm
